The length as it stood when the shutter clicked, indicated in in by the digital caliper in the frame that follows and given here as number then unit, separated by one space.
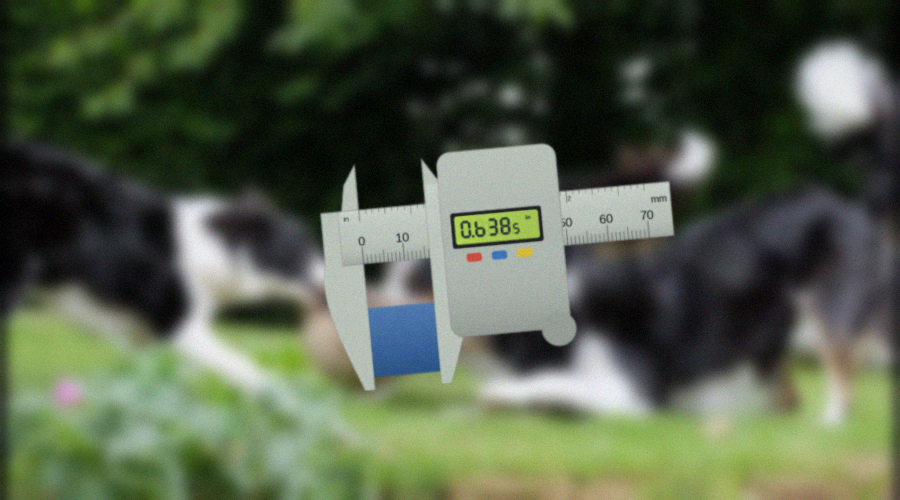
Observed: 0.6385 in
